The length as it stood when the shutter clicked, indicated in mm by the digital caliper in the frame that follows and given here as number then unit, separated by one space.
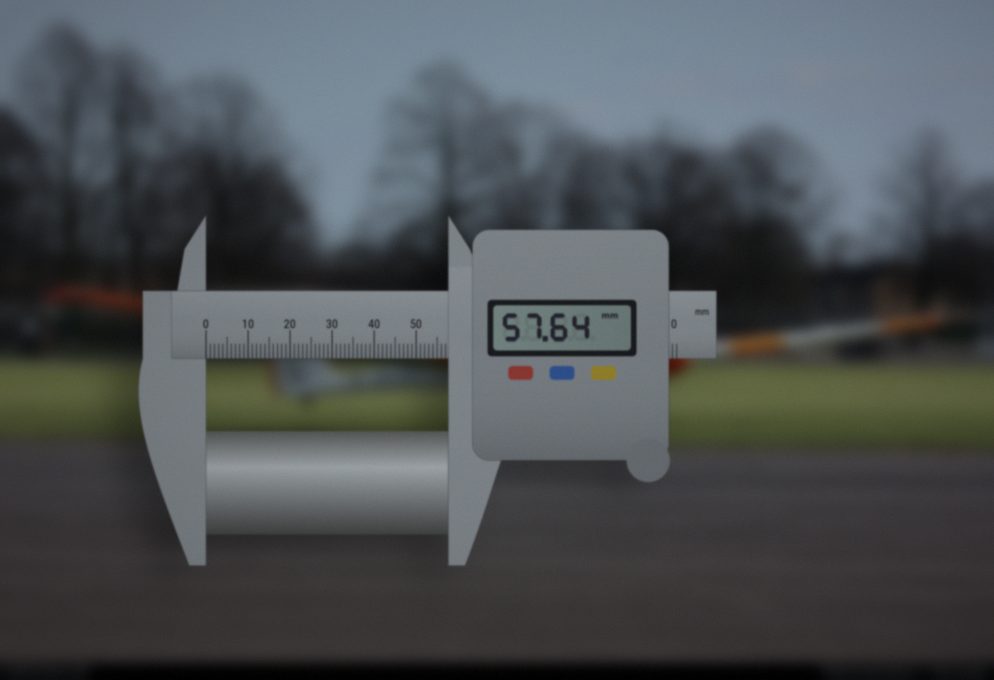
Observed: 57.64 mm
